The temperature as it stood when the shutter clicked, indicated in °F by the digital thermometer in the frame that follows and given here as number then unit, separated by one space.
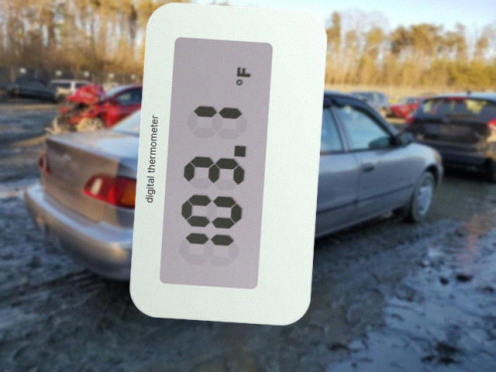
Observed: 103.1 °F
